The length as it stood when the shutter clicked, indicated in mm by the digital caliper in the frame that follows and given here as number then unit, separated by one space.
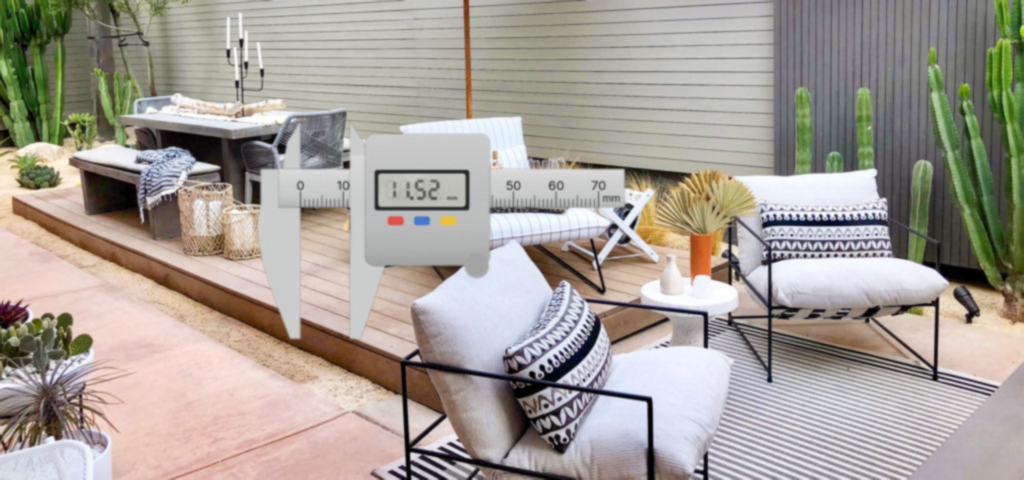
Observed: 11.52 mm
